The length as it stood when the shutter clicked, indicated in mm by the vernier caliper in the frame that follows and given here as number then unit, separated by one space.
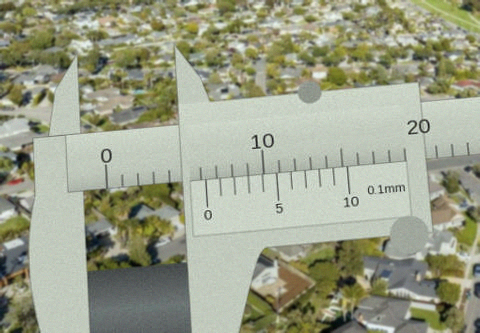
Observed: 6.3 mm
